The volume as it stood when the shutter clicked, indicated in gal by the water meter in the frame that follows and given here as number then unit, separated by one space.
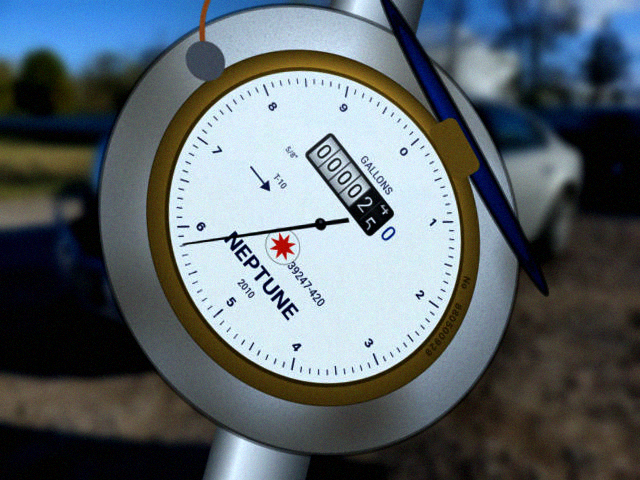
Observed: 245.8 gal
